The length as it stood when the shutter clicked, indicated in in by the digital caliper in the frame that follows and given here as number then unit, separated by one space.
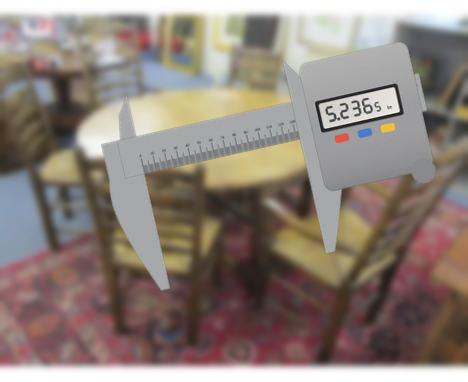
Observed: 5.2365 in
